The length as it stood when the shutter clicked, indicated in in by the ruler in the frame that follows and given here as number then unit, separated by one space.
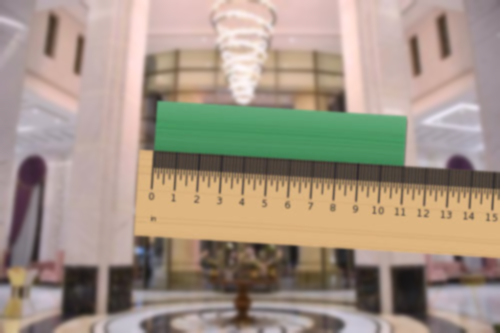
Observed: 11 in
